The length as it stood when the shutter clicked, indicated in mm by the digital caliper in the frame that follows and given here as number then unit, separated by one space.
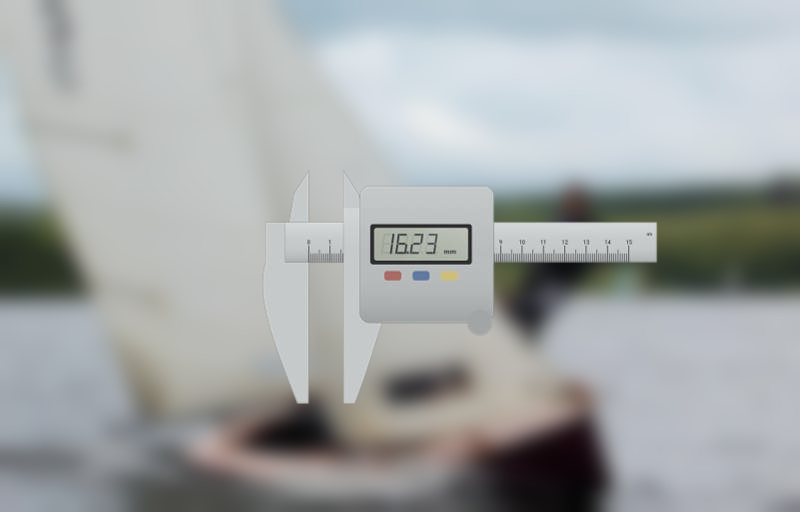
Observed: 16.23 mm
